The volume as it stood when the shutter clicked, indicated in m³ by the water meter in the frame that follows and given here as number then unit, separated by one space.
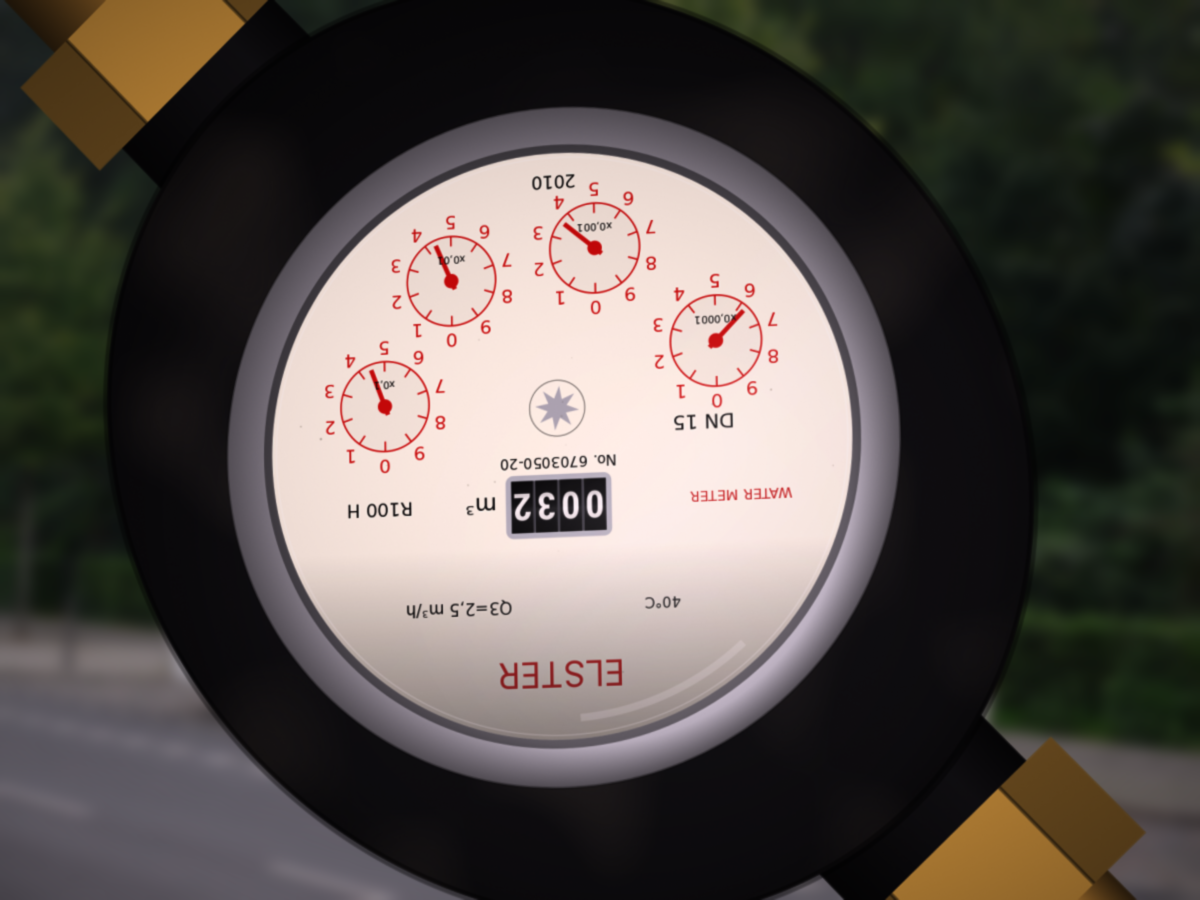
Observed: 32.4436 m³
